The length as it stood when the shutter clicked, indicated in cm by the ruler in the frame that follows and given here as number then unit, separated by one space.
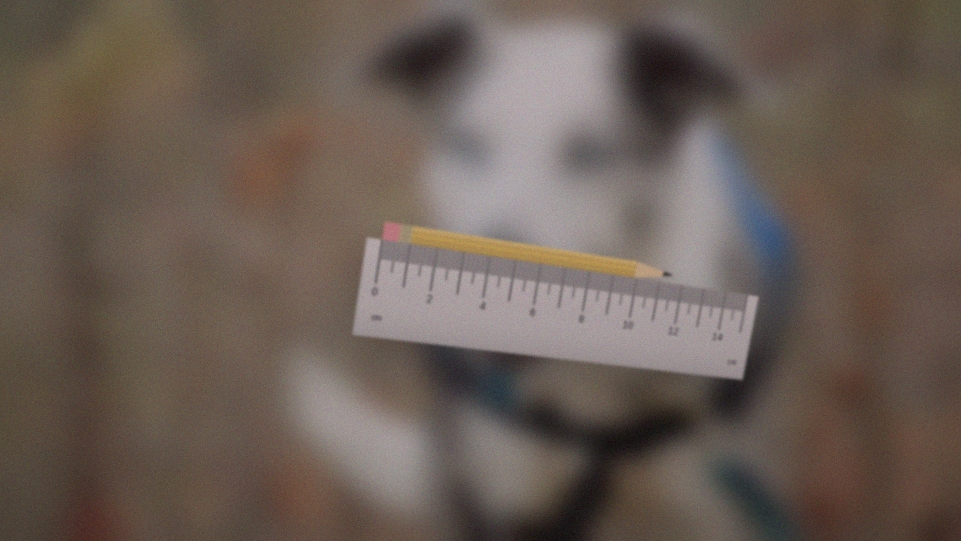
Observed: 11.5 cm
